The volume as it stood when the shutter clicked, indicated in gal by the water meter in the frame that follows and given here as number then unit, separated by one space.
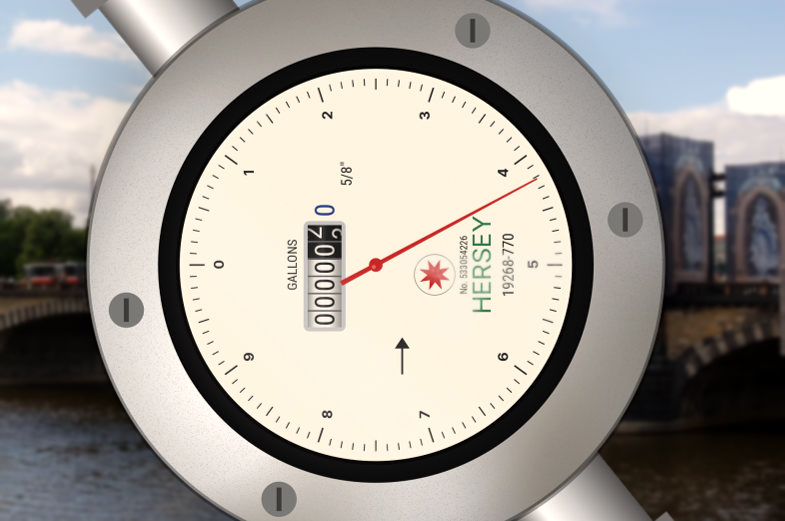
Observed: 24.2 gal
